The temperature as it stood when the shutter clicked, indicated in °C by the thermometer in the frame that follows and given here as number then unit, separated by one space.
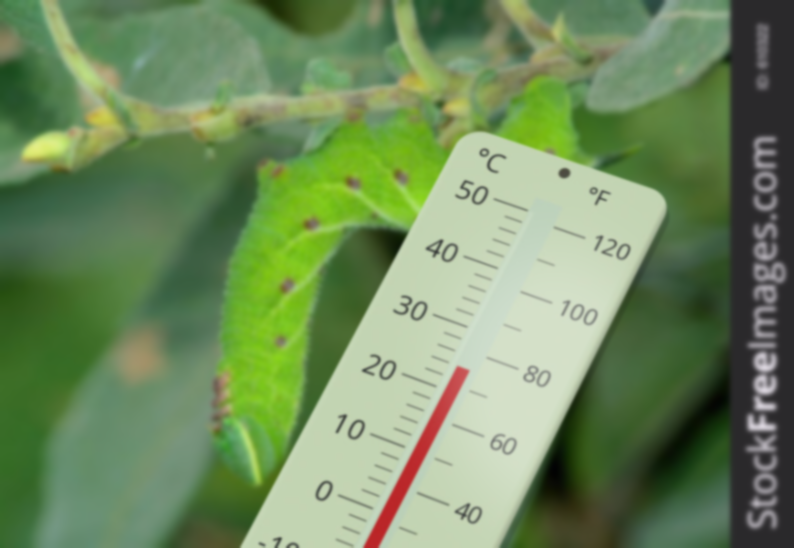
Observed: 24 °C
